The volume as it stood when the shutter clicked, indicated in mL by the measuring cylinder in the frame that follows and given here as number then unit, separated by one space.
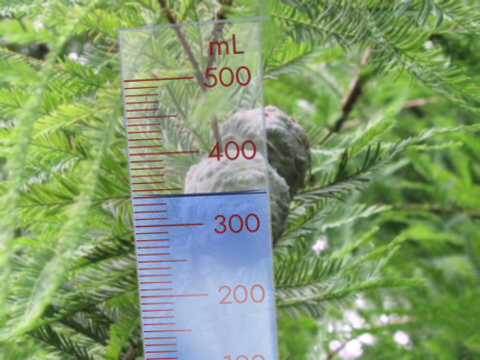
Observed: 340 mL
